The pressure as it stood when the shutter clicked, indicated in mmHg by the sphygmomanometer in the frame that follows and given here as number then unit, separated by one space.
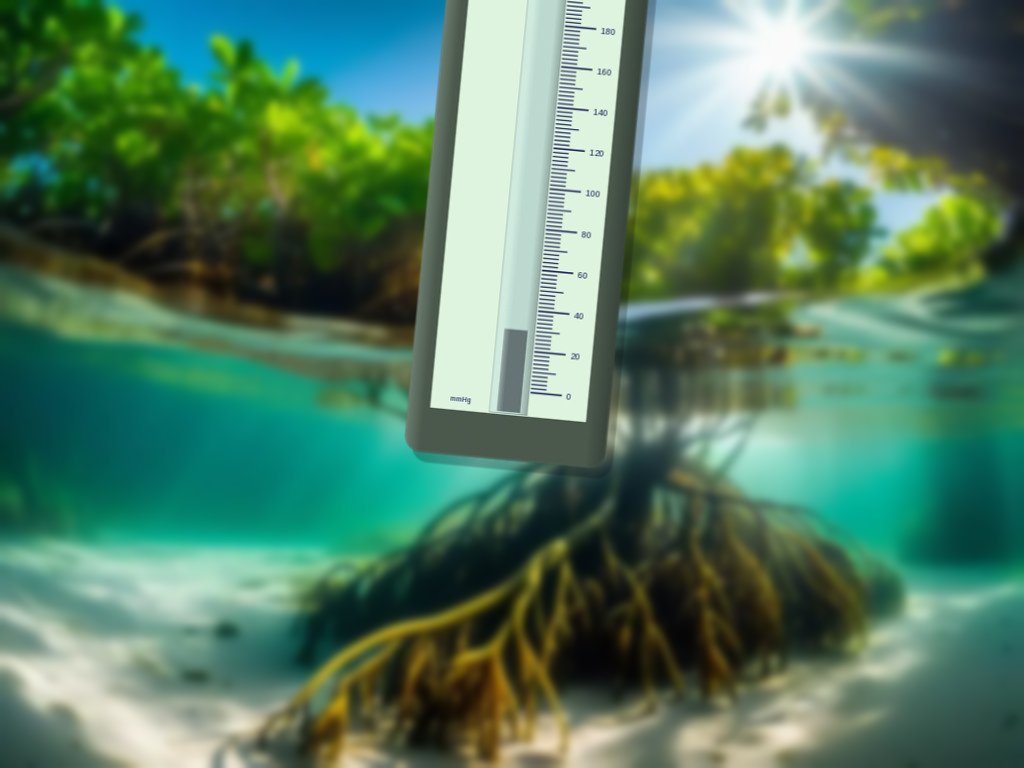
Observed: 30 mmHg
